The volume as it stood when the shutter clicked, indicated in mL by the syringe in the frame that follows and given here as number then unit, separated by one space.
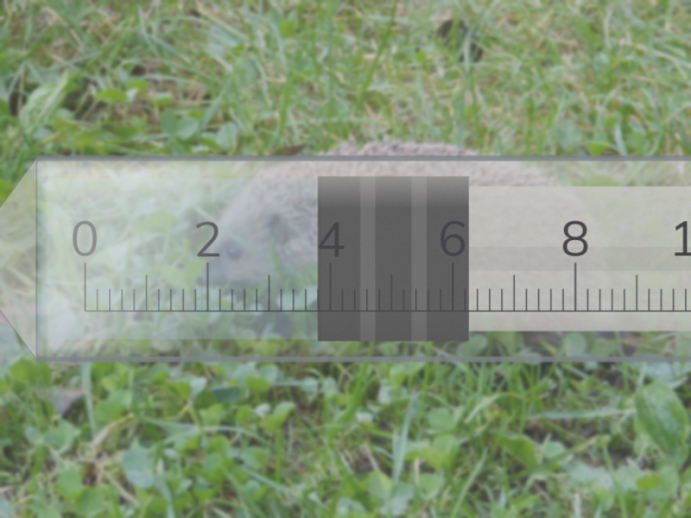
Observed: 3.8 mL
